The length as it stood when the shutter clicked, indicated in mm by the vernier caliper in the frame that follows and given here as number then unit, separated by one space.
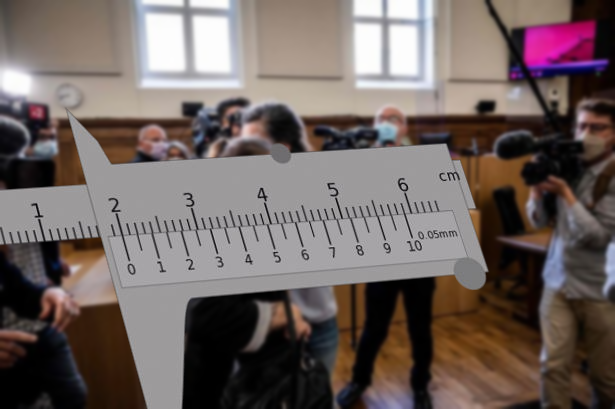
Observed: 20.0 mm
